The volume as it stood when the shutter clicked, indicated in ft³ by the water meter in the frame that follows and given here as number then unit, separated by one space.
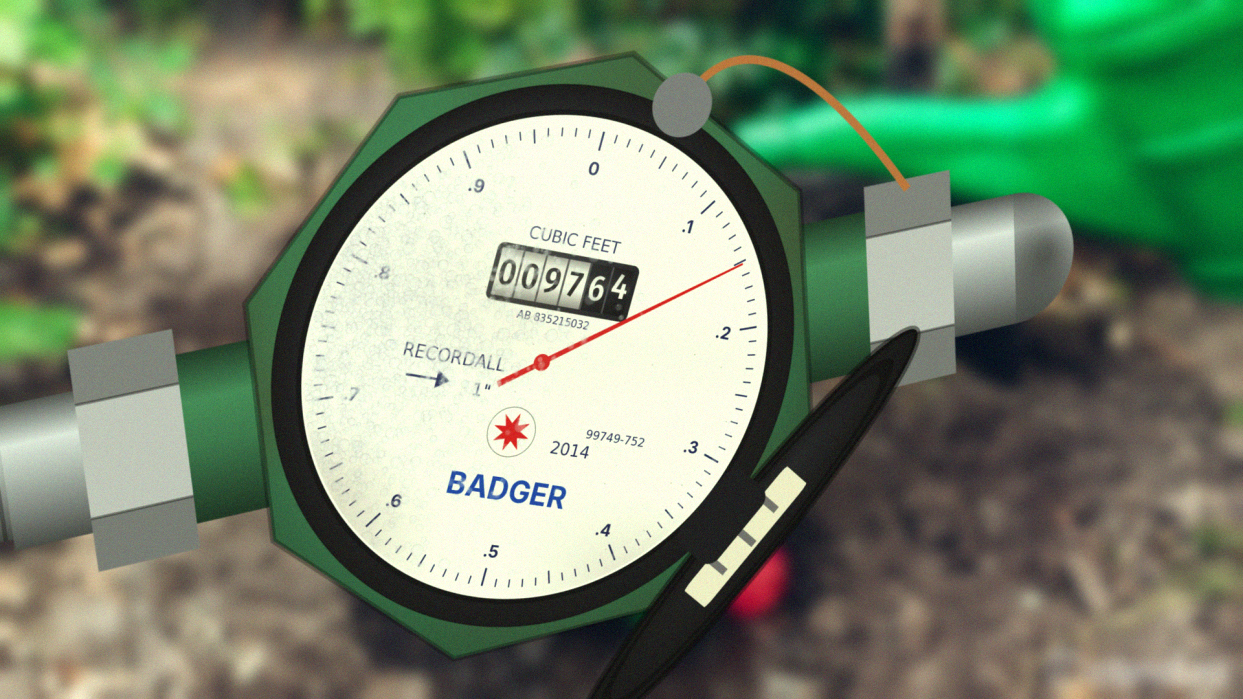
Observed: 9764.15 ft³
